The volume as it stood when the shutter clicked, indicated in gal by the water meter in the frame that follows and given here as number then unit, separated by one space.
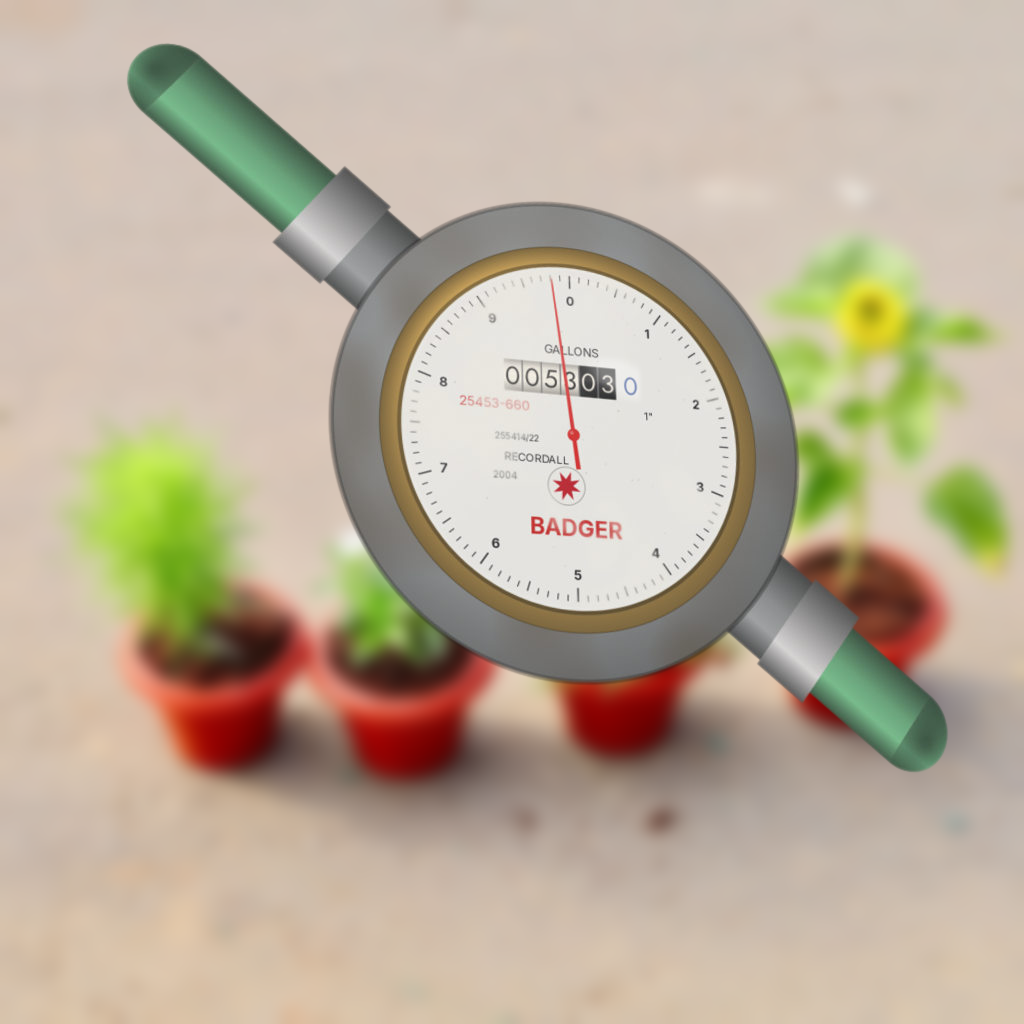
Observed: 53029.8 gal
